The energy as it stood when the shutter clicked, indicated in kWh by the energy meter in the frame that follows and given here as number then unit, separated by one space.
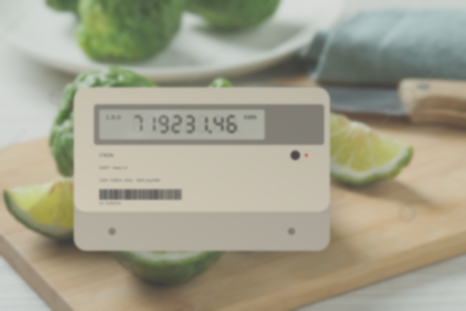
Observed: 719231.46 kWh
